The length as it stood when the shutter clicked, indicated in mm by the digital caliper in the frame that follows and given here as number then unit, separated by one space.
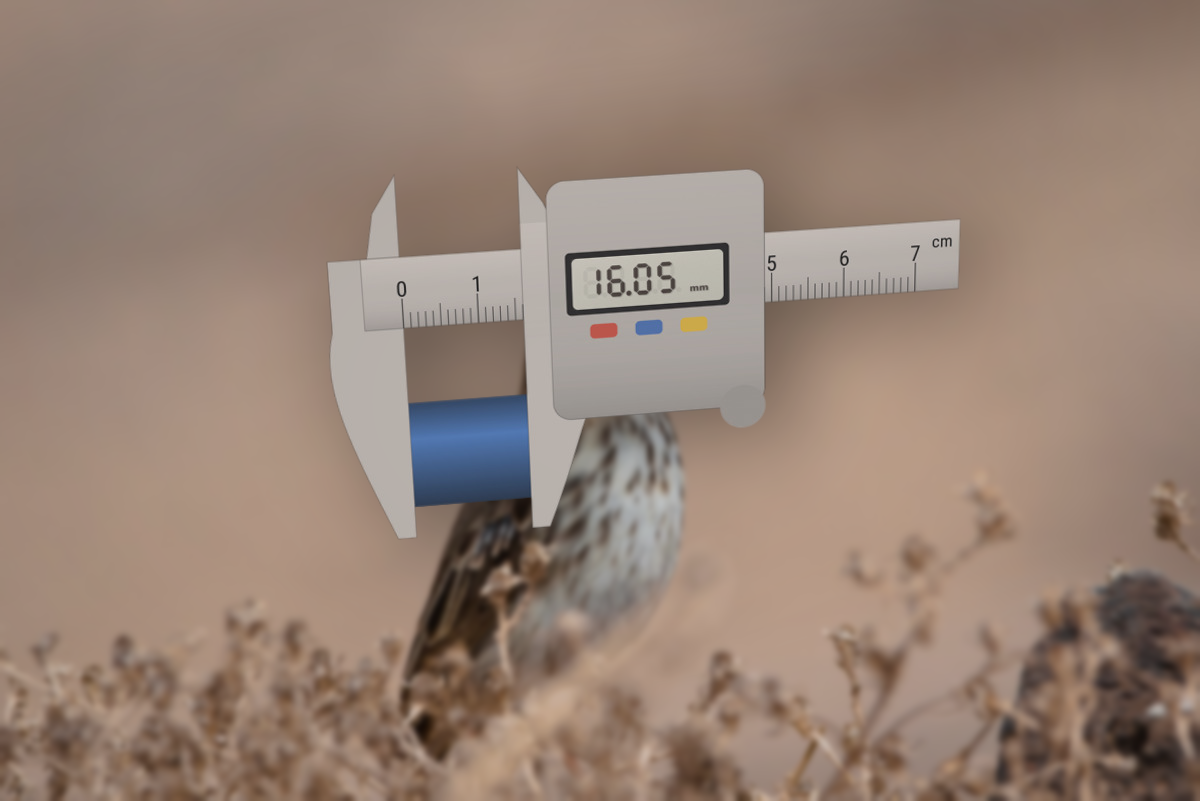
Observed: 16.05 mm
